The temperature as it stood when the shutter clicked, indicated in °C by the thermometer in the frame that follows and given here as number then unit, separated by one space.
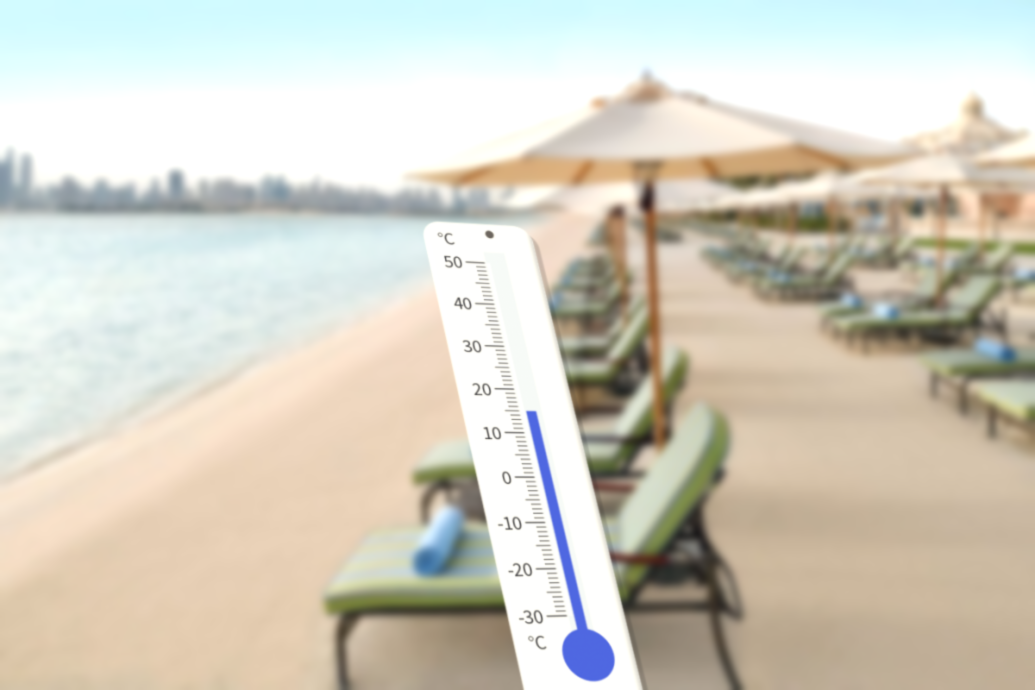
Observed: 15 °C
